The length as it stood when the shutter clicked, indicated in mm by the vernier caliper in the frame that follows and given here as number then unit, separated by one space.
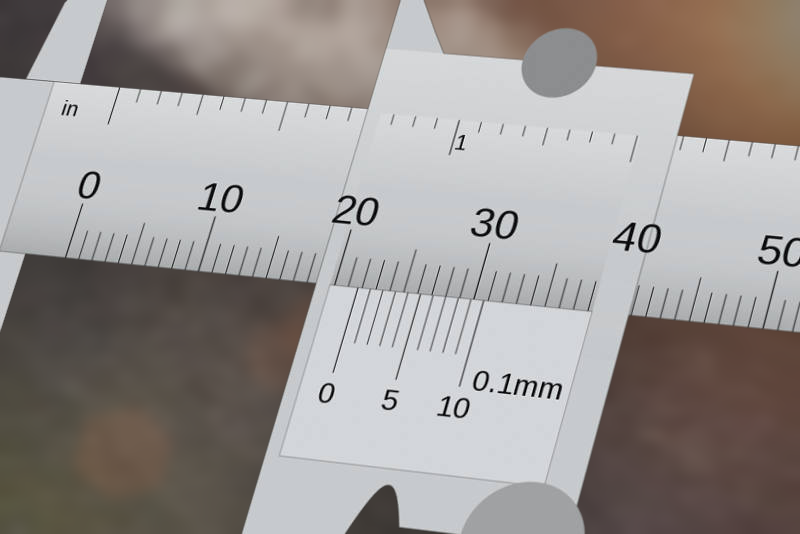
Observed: 21.7 mm
